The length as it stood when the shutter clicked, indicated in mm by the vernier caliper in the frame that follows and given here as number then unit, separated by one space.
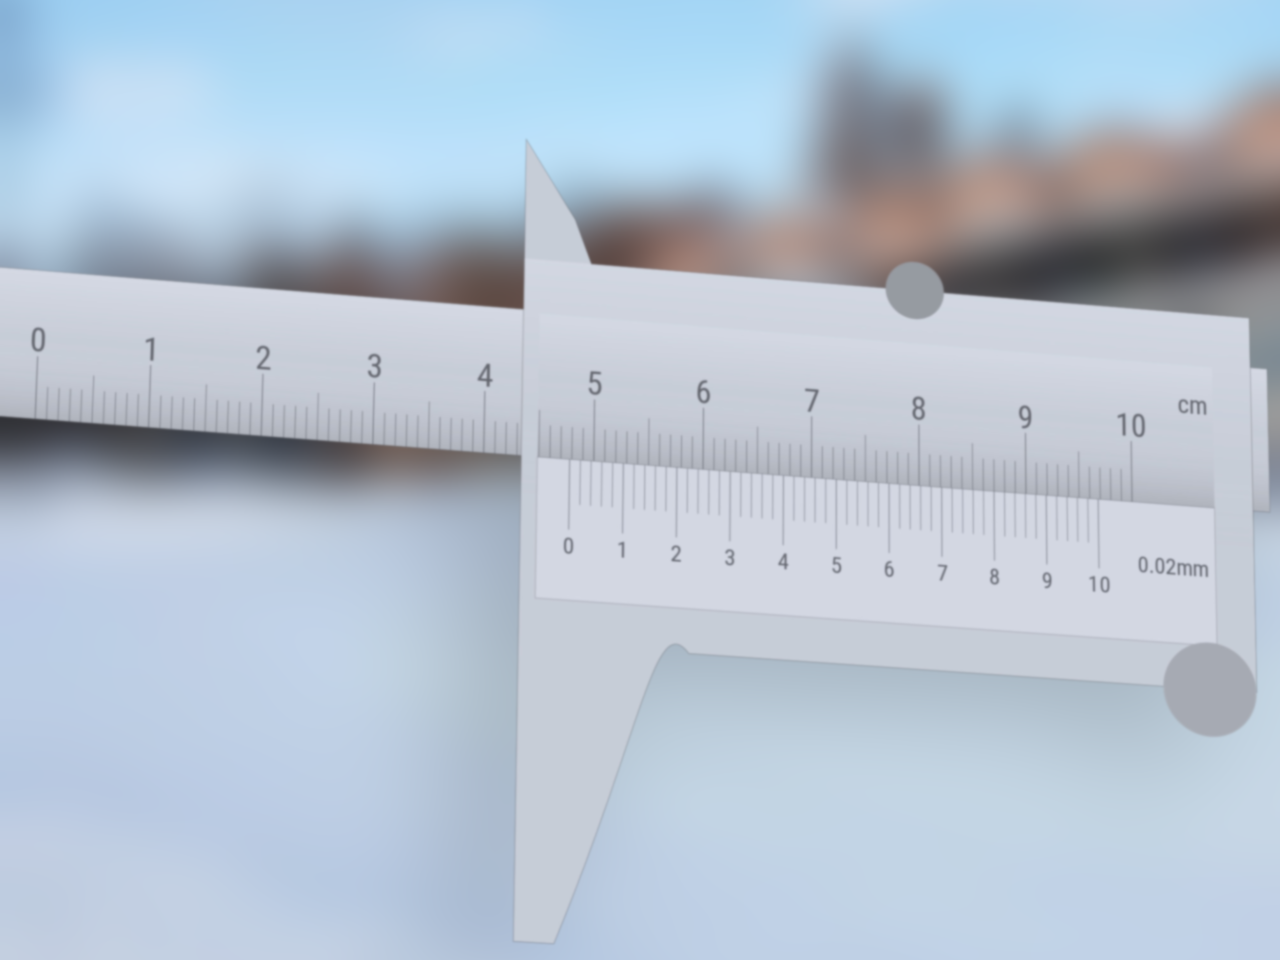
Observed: 47.8 mm
